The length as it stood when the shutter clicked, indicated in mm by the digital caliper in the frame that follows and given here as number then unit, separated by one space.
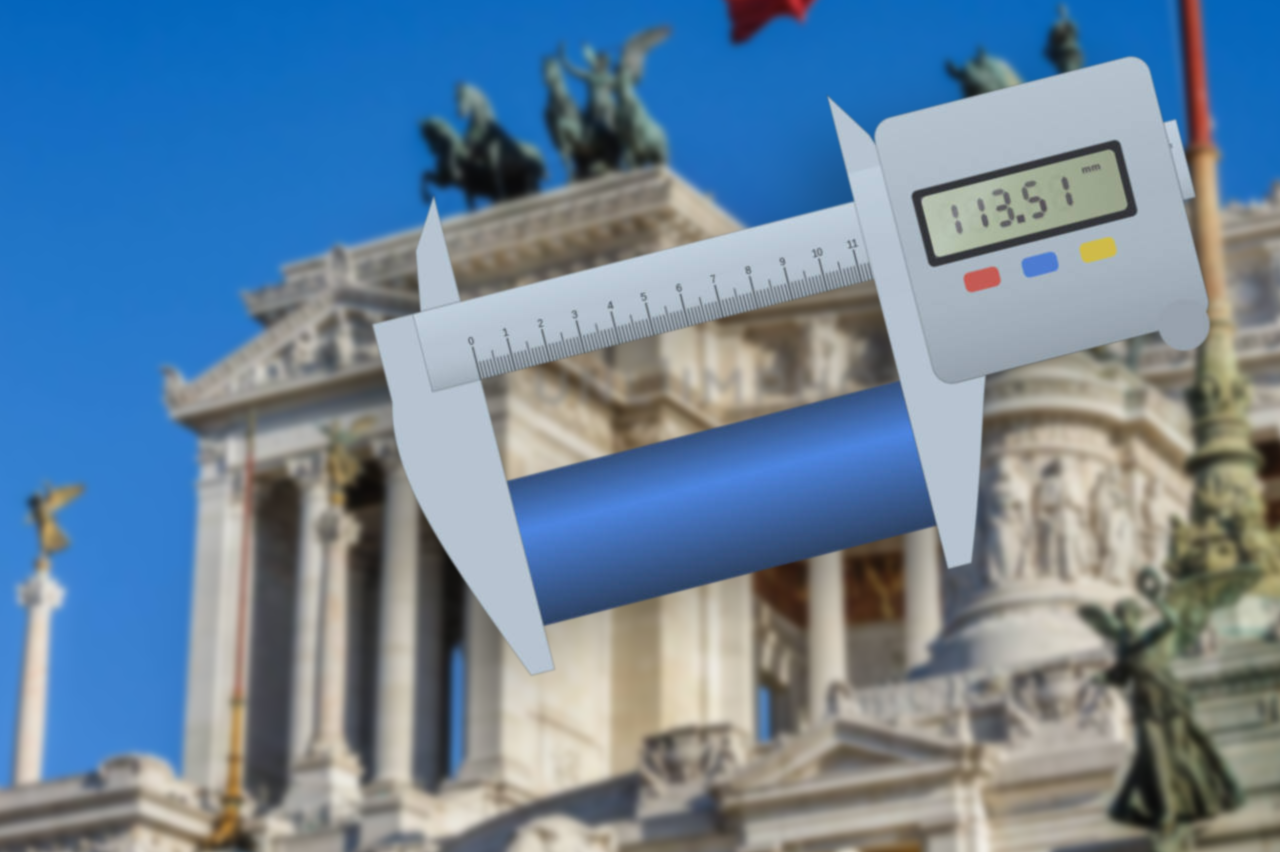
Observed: 113.51 mm
